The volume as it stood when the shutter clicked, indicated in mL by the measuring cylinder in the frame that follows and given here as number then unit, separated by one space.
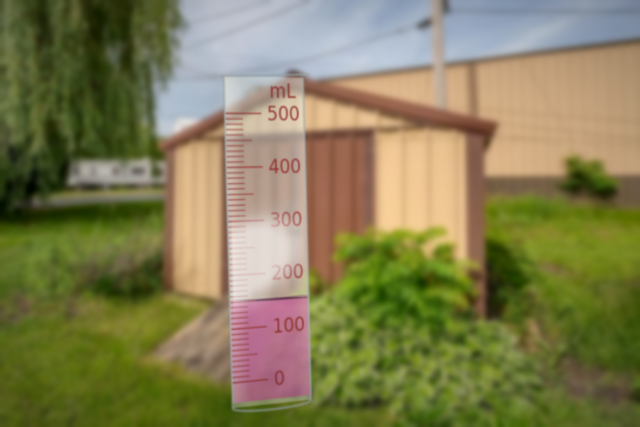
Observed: 150 mL
